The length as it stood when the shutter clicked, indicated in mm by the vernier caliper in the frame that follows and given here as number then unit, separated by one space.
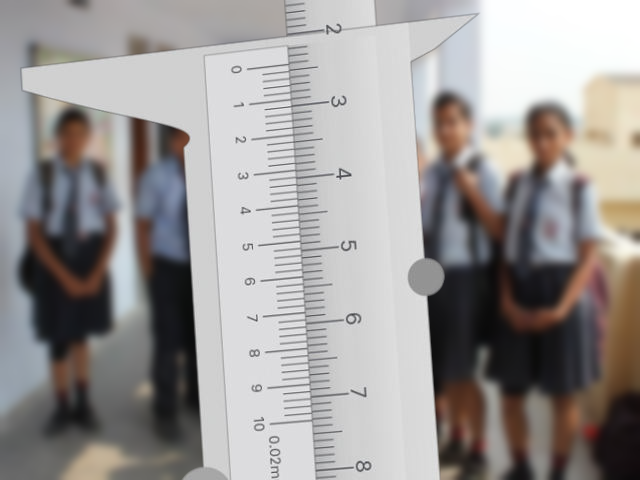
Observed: 24.2 mm
